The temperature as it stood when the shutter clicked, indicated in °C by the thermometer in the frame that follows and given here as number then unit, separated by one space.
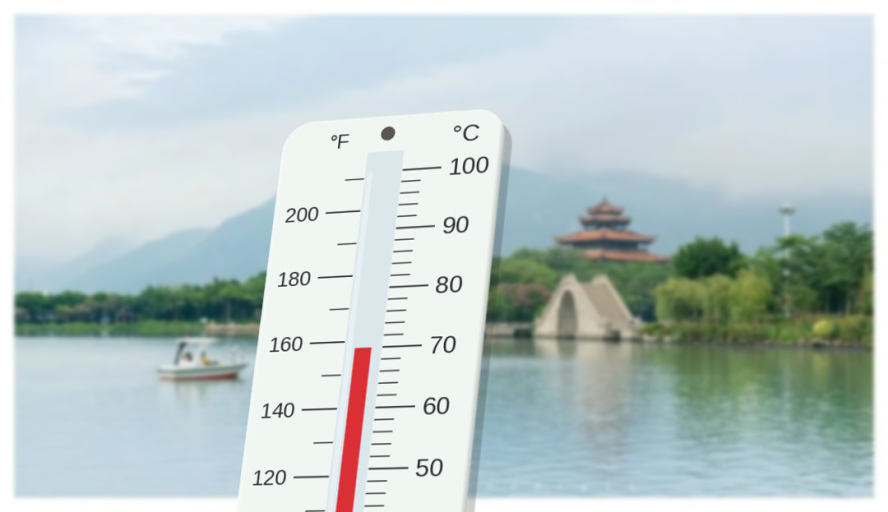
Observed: 70 °C
